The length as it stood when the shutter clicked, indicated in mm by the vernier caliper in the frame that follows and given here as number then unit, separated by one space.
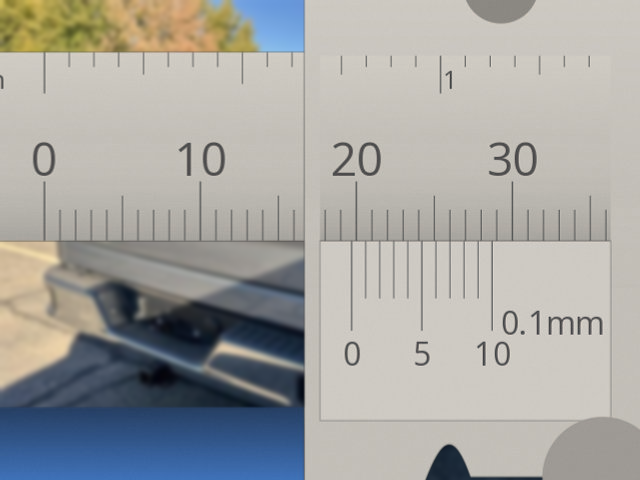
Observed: 19.7 mm
